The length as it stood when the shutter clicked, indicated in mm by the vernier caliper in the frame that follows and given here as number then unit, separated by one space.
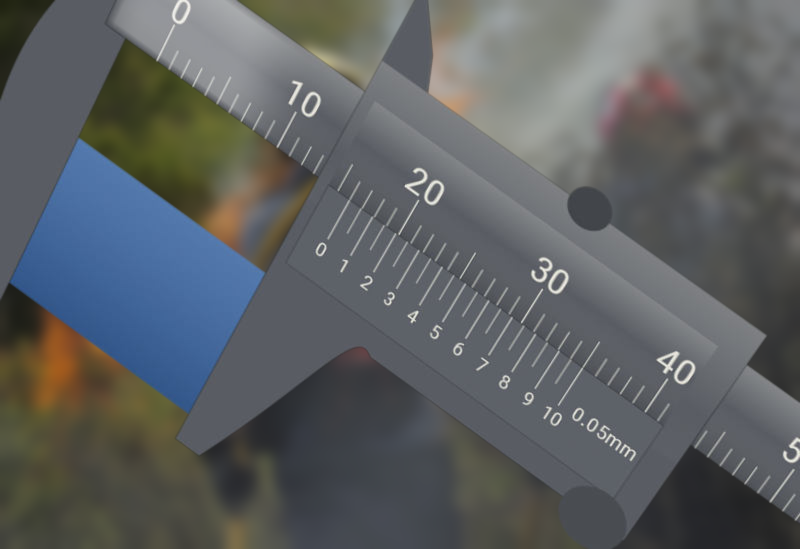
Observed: 16.0 mm
